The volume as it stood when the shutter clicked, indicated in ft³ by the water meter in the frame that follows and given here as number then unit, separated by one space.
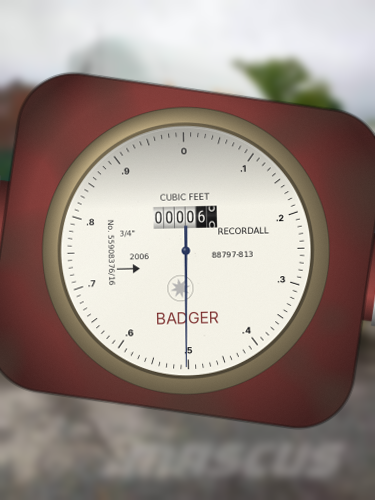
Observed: 68.50 ft³
